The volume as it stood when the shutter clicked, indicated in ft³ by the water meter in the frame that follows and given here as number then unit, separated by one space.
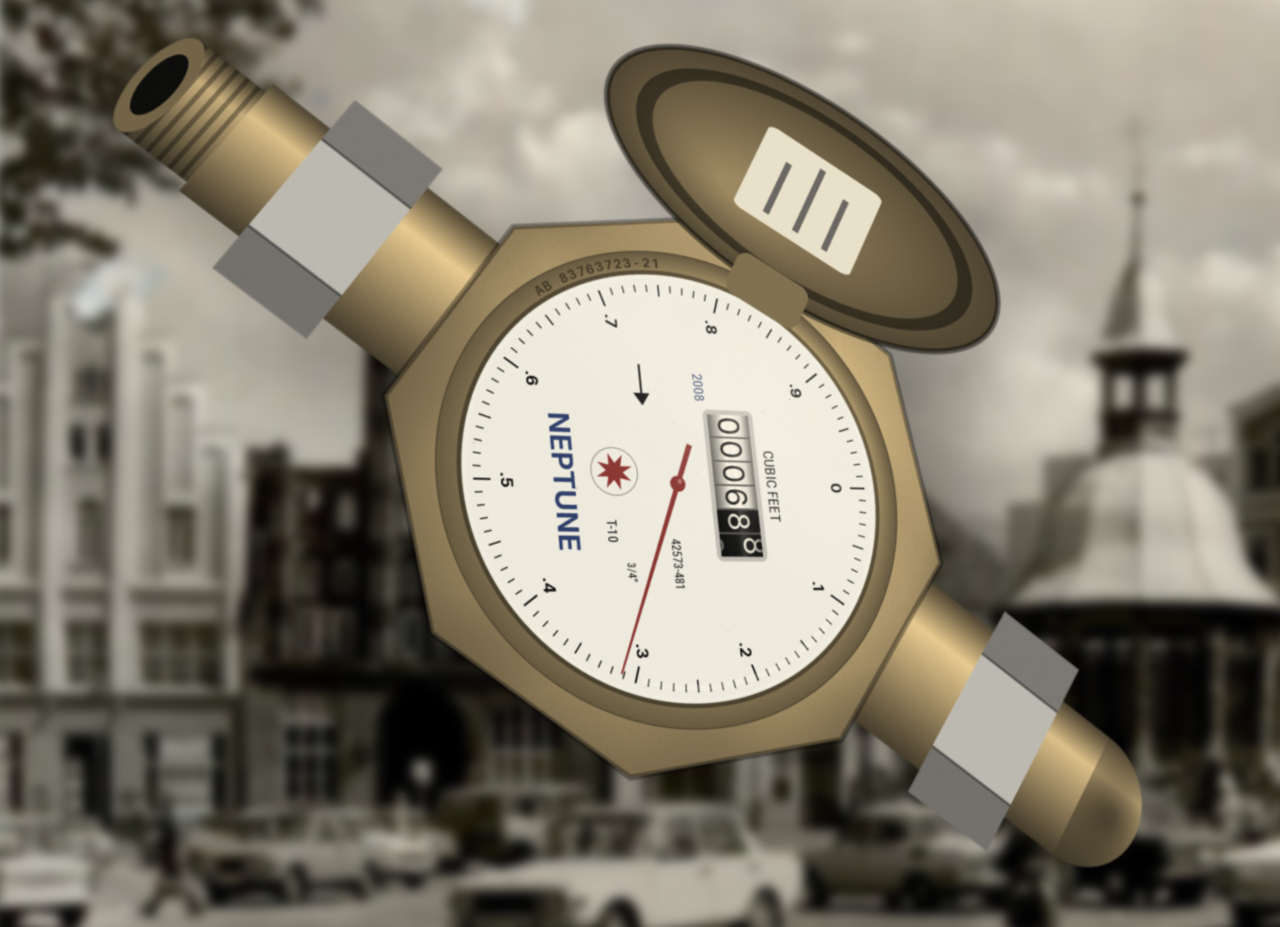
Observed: 688.31 ft³
